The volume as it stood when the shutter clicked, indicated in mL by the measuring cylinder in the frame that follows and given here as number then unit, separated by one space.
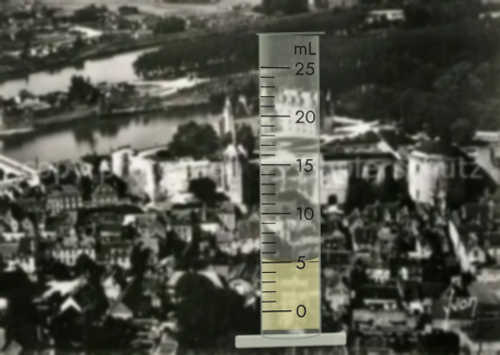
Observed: 5 mL
